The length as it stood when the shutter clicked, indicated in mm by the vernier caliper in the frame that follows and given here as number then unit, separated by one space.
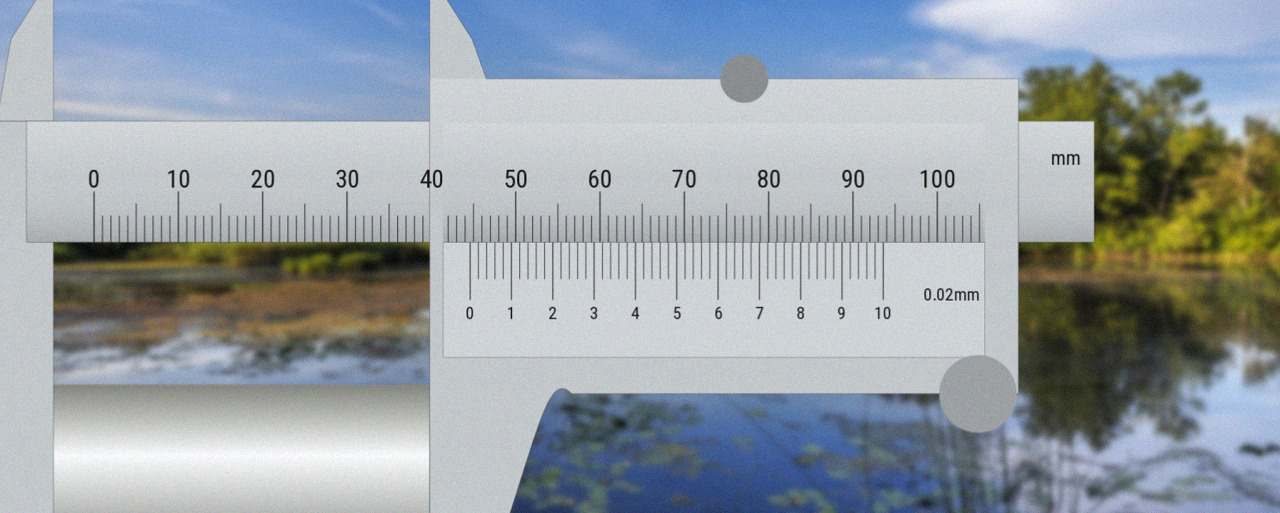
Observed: 44.6 mm
